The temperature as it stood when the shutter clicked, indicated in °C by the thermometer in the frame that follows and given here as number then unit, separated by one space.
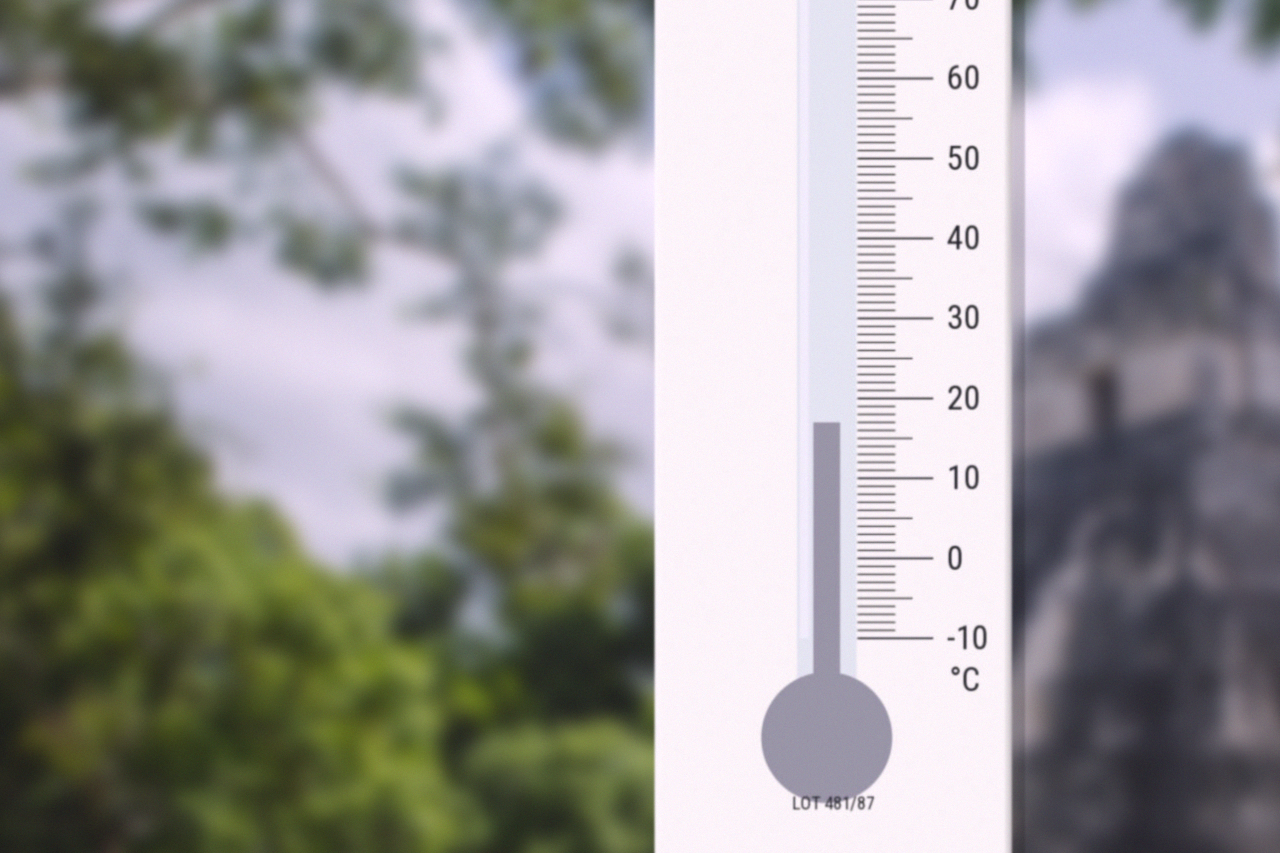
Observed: 17 °C
